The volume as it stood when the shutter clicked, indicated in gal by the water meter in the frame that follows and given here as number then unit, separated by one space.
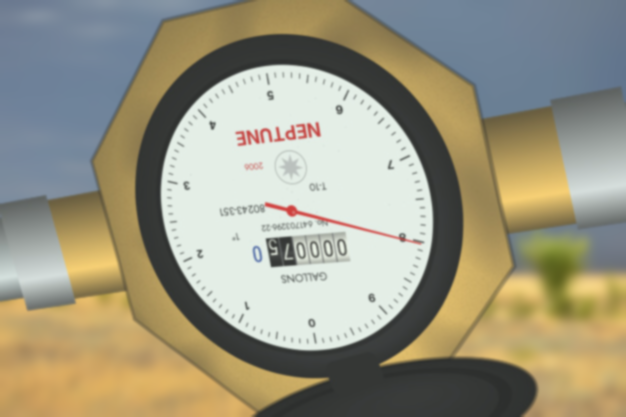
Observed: 748.0 gal
